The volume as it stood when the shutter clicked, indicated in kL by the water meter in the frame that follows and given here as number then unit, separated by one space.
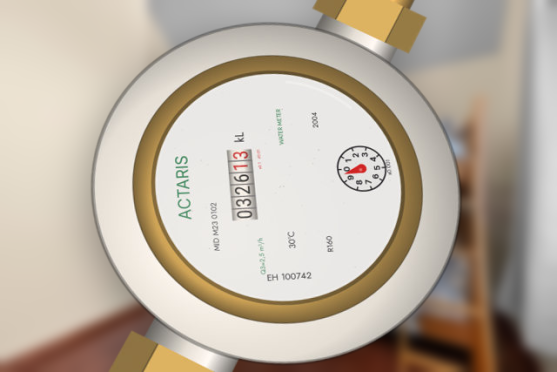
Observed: 326.129 kL
